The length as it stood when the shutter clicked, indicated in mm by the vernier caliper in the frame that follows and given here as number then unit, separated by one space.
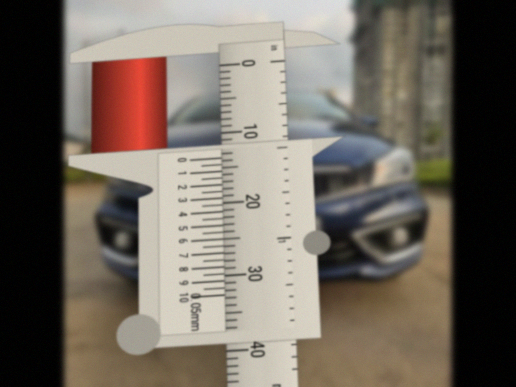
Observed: 13.6 mm
